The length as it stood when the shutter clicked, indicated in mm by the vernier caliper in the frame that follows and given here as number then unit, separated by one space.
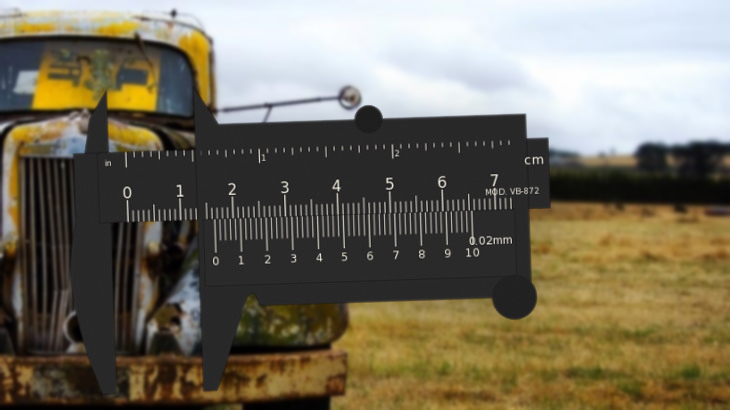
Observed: 16.5 mm
